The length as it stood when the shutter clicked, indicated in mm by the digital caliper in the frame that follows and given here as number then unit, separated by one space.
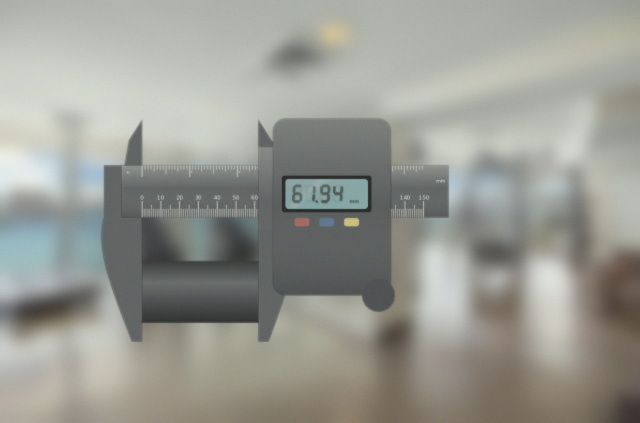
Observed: 61.94 mm
